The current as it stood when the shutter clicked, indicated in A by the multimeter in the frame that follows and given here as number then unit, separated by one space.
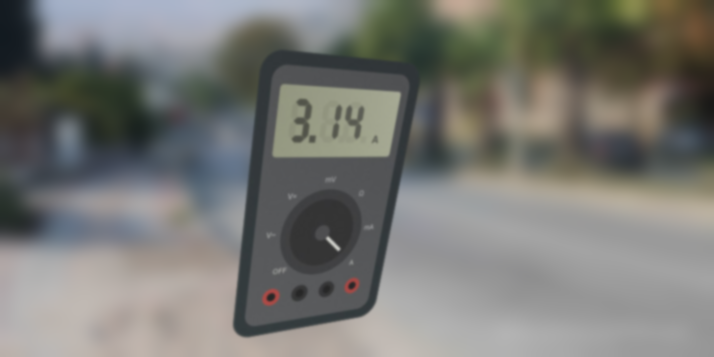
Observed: 3.14 A
